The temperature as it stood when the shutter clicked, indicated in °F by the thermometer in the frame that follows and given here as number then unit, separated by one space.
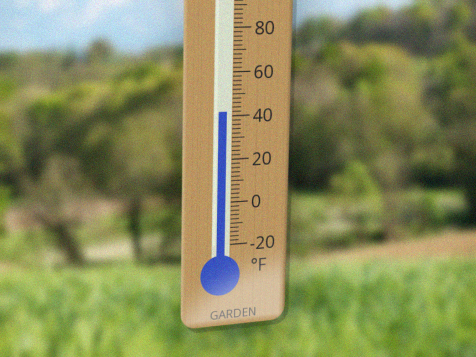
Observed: 42 °F
